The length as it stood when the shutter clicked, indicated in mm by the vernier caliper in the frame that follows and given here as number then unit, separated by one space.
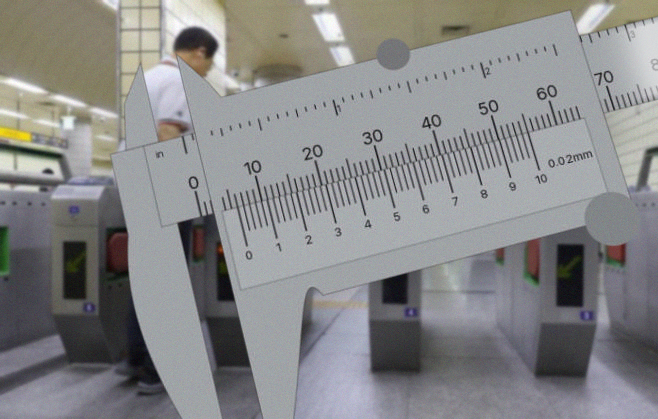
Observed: 6.0 mm
